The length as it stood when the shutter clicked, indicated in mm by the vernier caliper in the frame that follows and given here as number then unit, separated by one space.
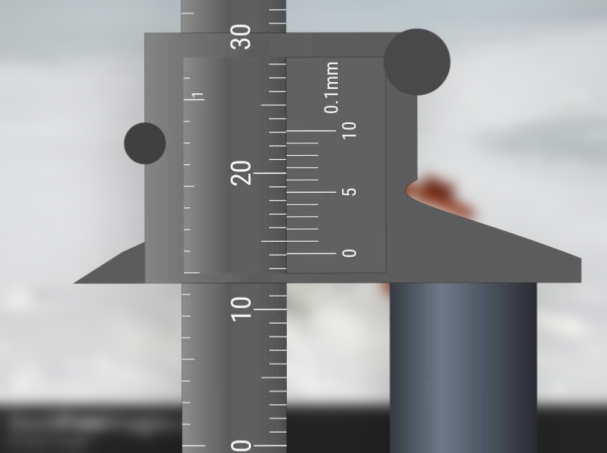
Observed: 14.1 mm
